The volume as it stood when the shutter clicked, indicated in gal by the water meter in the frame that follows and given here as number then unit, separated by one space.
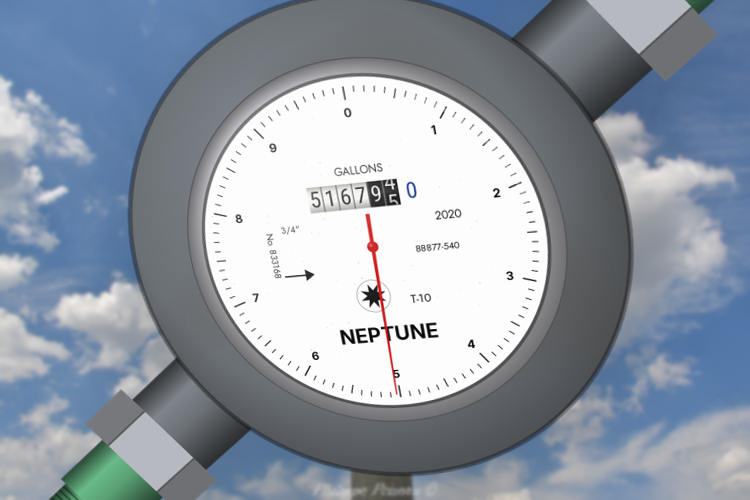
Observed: 5167945.0 gal
